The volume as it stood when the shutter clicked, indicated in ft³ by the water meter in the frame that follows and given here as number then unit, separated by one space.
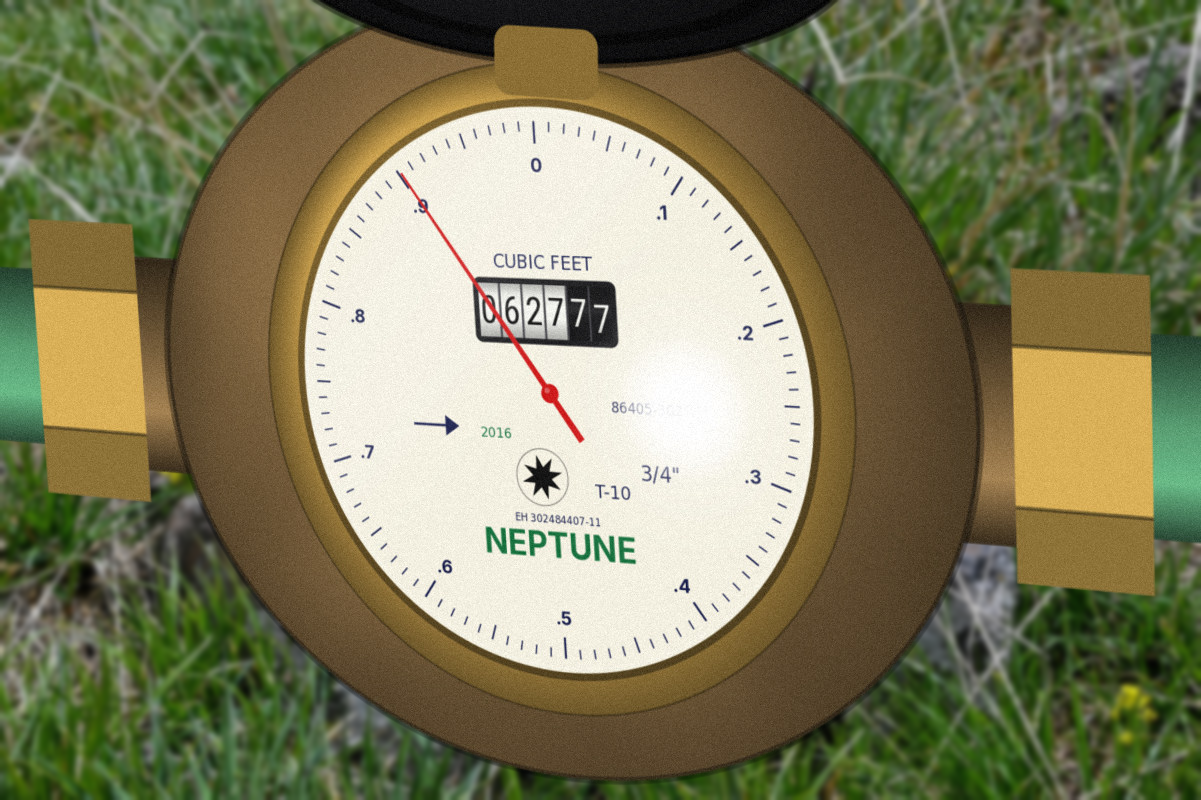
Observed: 62776.90 ft³
